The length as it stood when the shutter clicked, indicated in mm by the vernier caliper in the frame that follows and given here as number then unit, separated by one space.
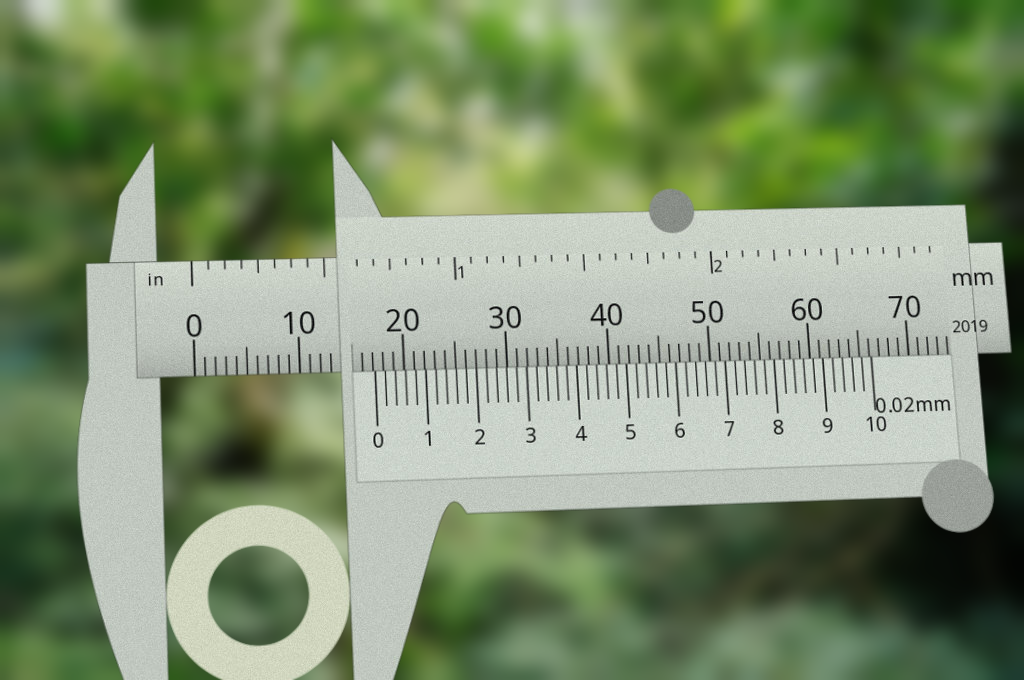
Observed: 17.2 mm
